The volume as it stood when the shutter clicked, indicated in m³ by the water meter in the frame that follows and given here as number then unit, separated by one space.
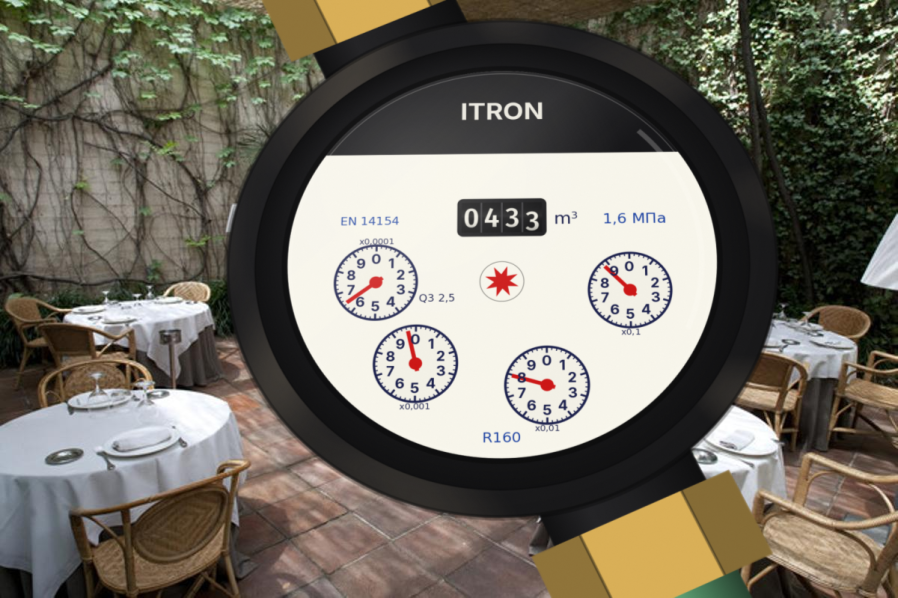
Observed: 432.8796 m³
